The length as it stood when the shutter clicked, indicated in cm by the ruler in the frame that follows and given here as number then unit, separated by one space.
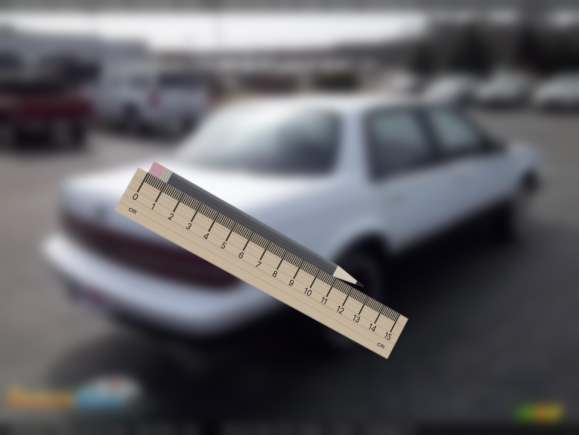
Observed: 12.5 cm
